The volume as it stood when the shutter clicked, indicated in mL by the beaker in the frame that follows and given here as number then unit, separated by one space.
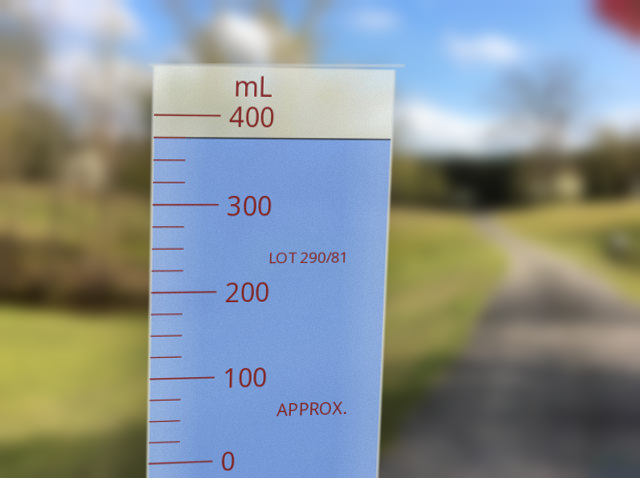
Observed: 375 mL
